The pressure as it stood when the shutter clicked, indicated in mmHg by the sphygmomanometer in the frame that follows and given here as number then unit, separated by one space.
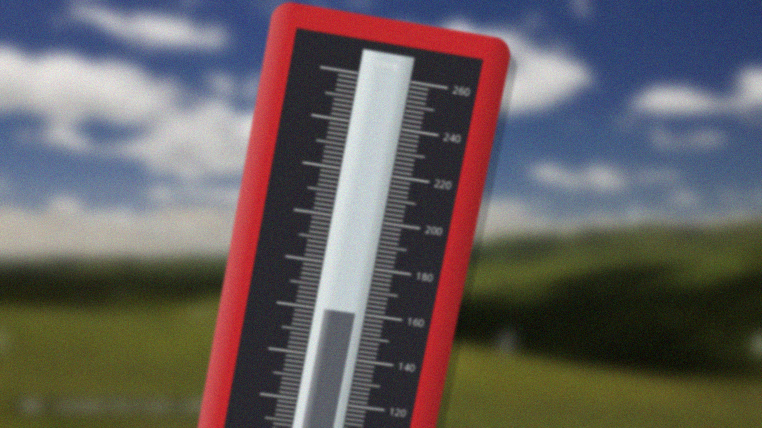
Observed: 160 mmHg
